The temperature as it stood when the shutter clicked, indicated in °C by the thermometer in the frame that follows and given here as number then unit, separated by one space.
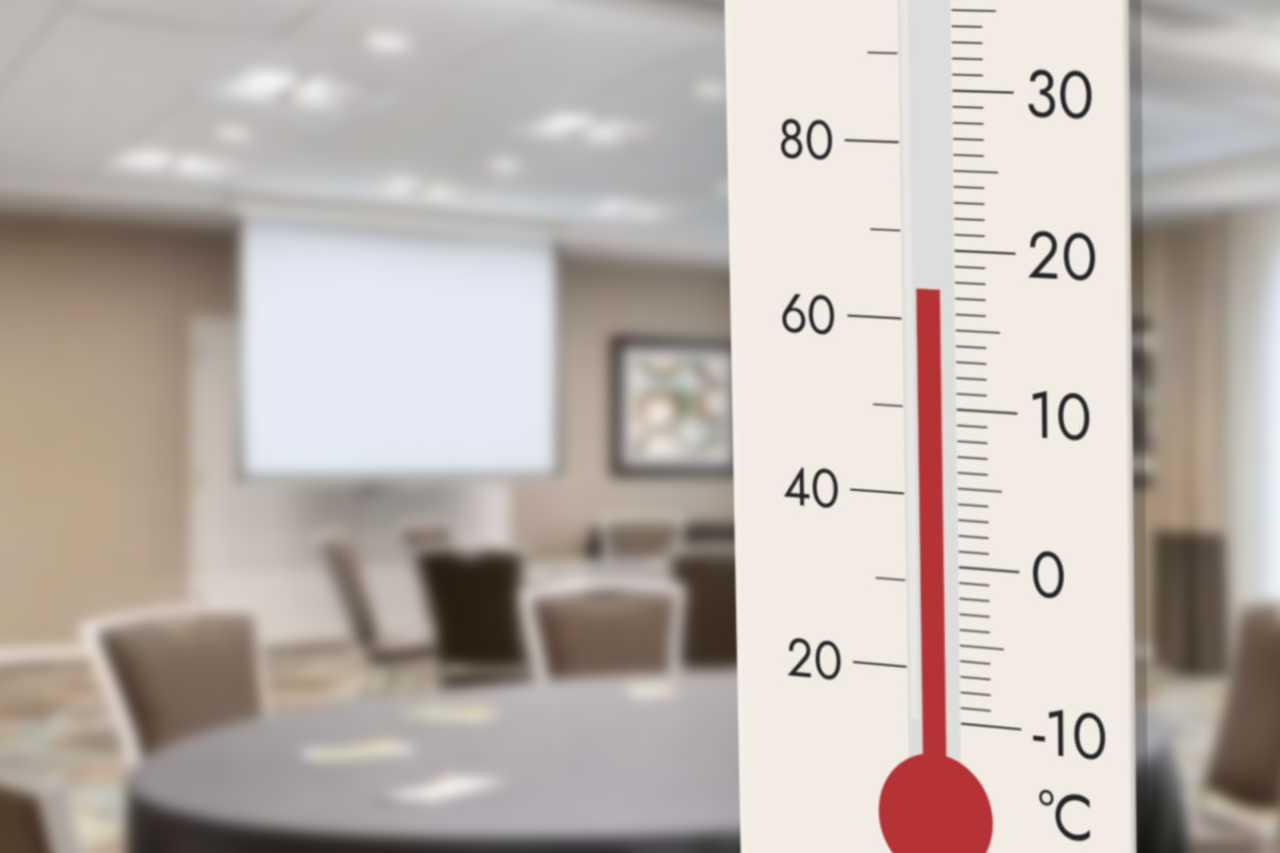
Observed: 17.5 °C
